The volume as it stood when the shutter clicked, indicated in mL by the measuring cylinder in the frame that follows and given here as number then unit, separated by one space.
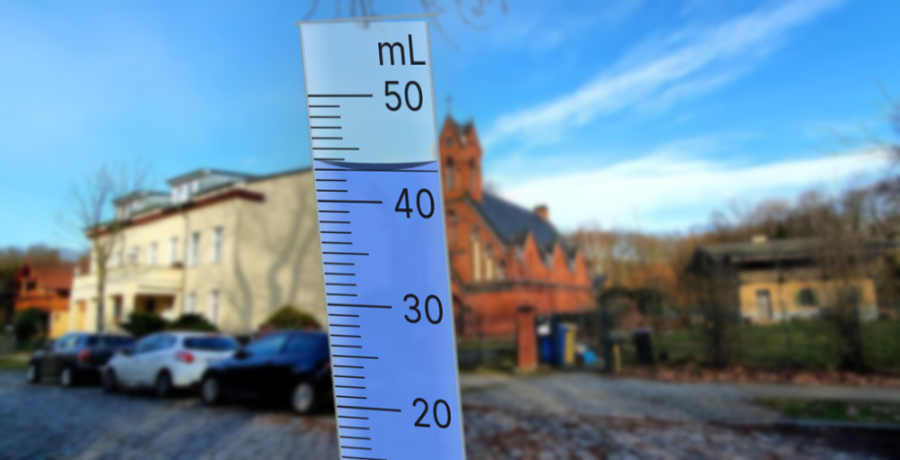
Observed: 43 mL
